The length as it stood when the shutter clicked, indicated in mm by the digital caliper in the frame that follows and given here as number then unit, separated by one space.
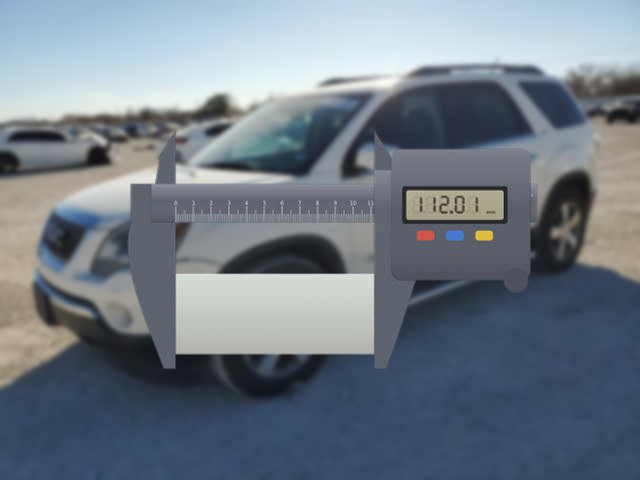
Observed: 112.01 mm
